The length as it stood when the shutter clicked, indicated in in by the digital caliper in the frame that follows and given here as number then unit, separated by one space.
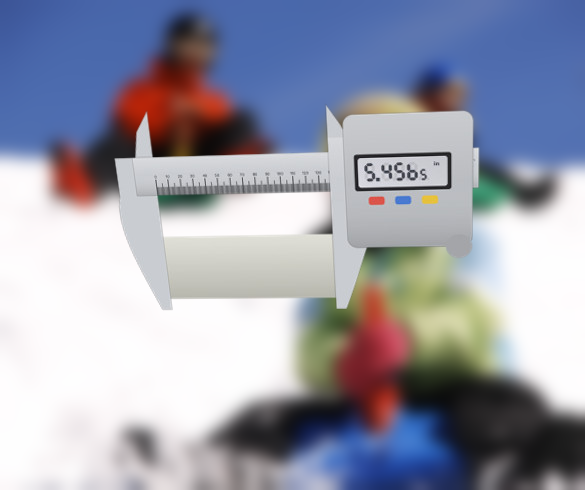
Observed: 5.4565 in
